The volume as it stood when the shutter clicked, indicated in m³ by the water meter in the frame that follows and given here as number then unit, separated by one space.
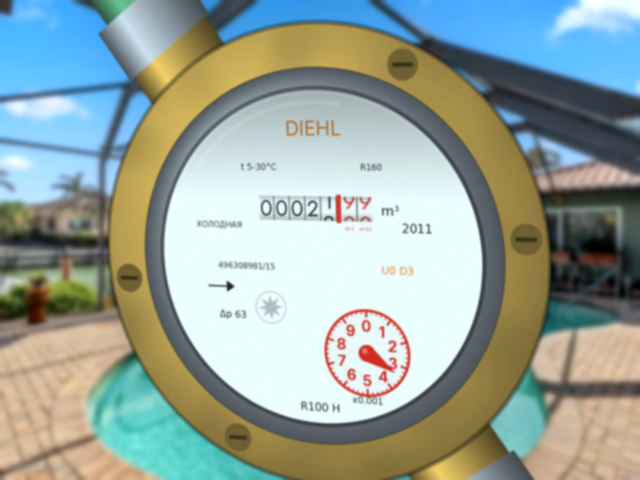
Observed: 21.993 m³
